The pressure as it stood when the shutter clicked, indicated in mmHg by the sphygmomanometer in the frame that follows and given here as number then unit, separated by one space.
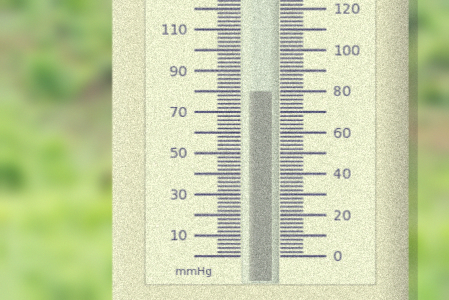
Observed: 80 mmHg
